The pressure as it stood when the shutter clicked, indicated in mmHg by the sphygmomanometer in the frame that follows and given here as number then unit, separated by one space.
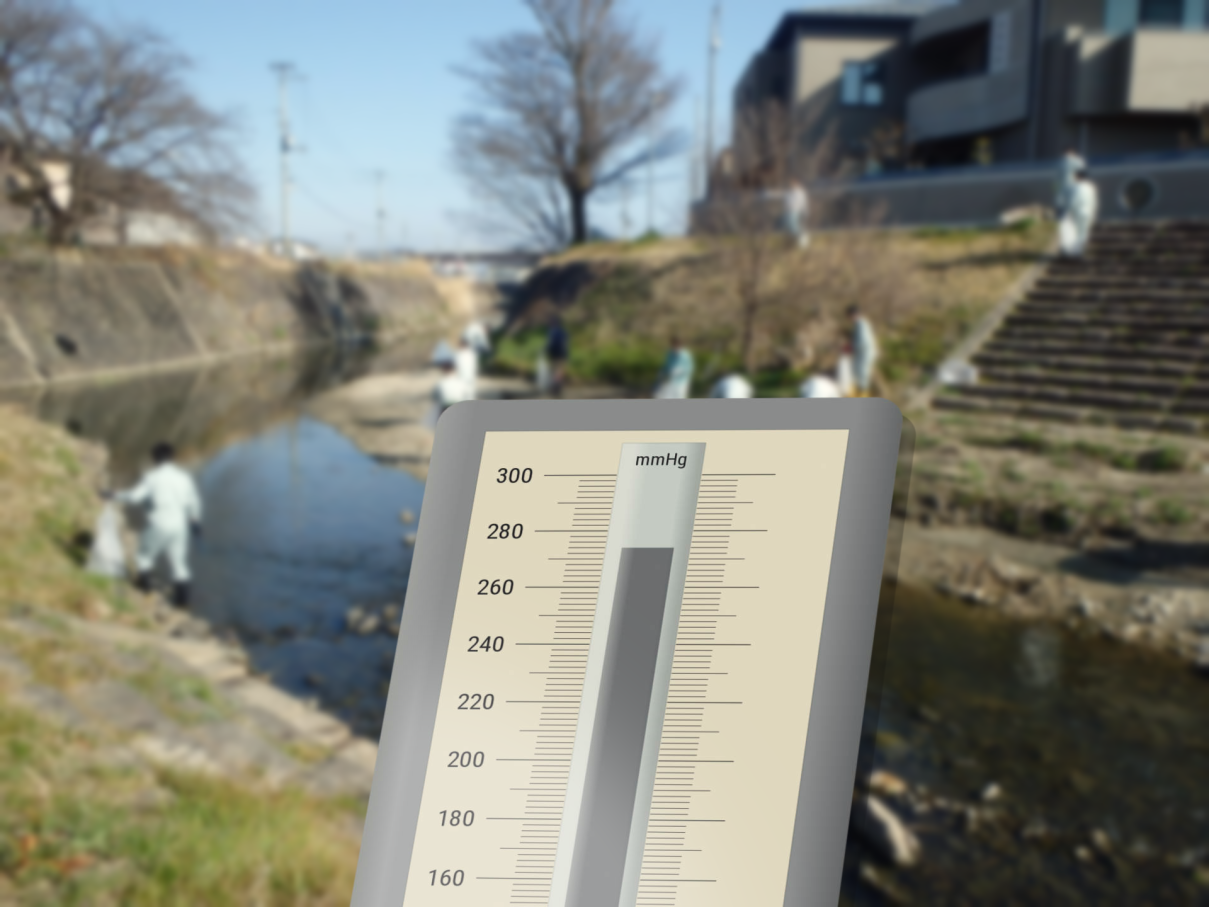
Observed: 274 mmHg
